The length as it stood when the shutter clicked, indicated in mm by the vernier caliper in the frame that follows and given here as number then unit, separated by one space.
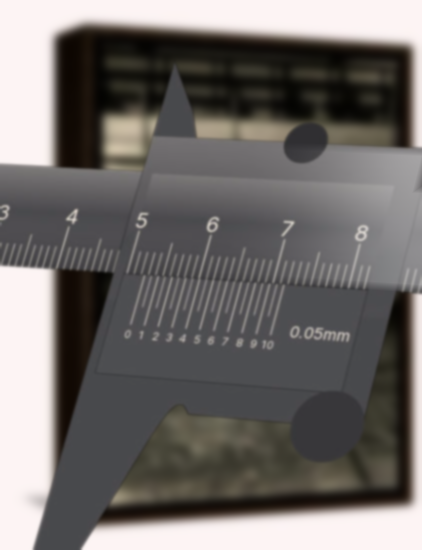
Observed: 52.5 mm
